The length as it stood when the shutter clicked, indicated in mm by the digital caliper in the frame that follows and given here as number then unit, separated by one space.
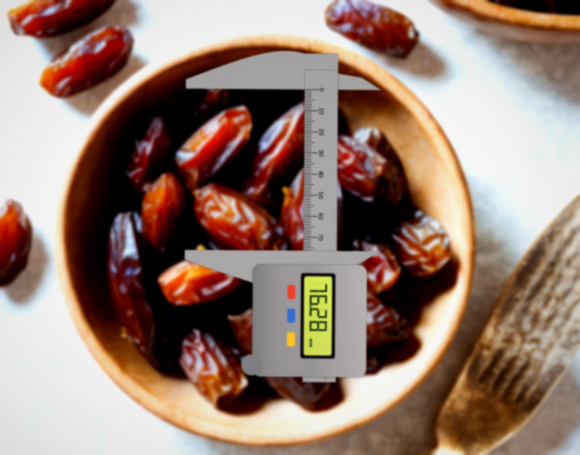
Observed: 76.28 mm
